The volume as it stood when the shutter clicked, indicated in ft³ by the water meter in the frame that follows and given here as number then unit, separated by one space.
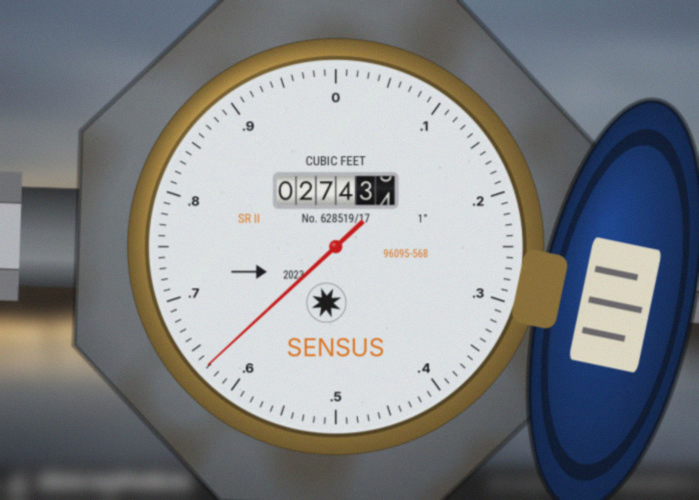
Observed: 27433.63 ft³
